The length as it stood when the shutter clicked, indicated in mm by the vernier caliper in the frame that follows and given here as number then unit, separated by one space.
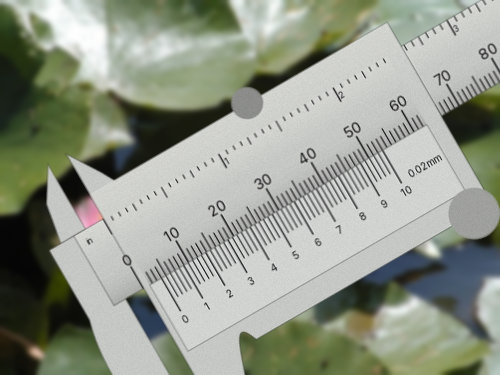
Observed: 4.0 mm
